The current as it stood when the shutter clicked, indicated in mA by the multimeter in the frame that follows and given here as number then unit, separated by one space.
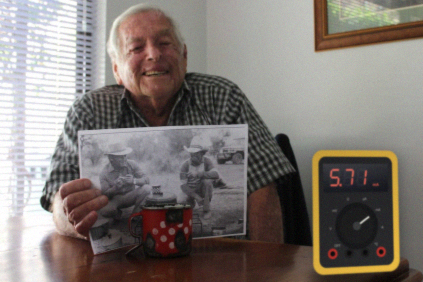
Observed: 5.71 mA
